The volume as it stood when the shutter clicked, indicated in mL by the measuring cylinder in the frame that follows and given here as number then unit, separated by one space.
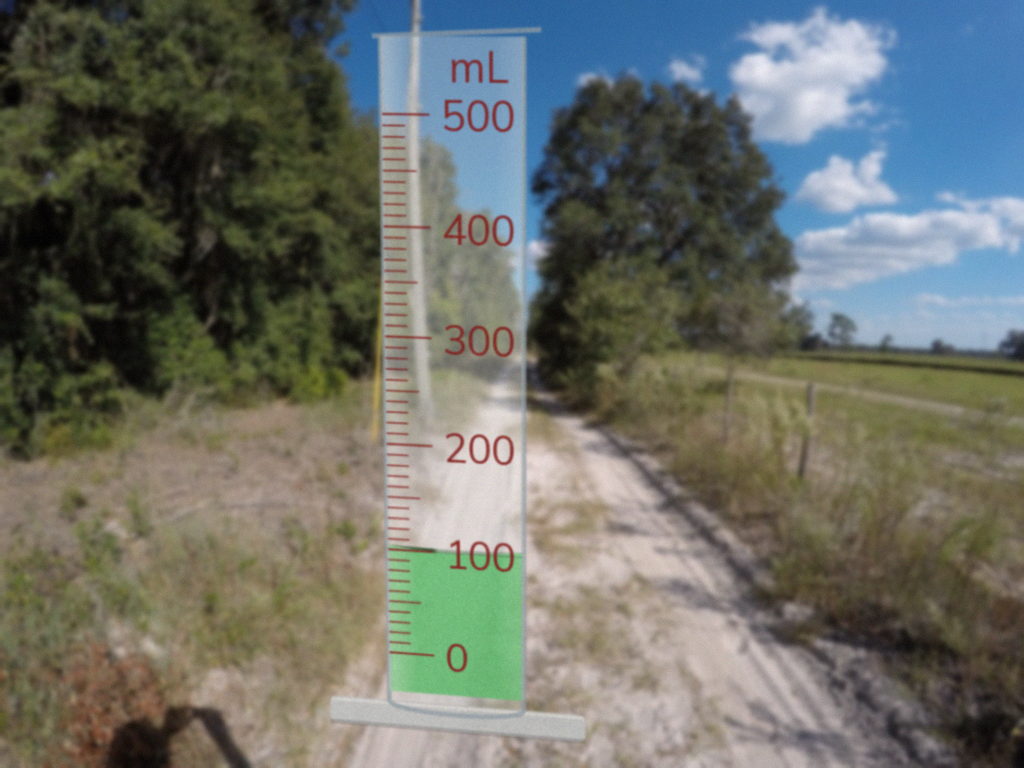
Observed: 100 mL
